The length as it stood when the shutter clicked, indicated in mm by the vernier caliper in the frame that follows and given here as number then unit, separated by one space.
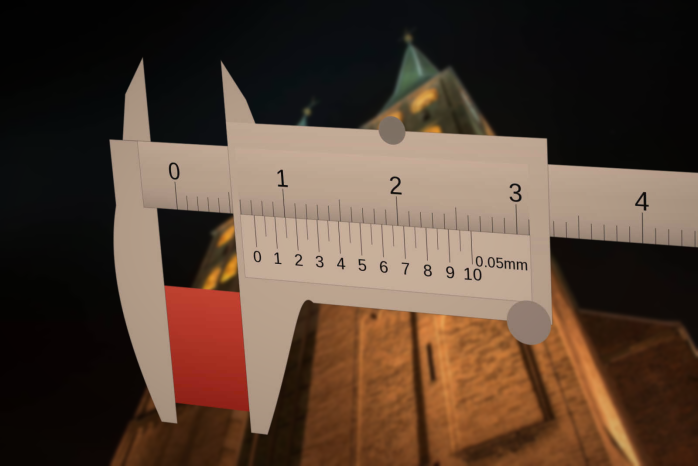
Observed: 7.2 mm
